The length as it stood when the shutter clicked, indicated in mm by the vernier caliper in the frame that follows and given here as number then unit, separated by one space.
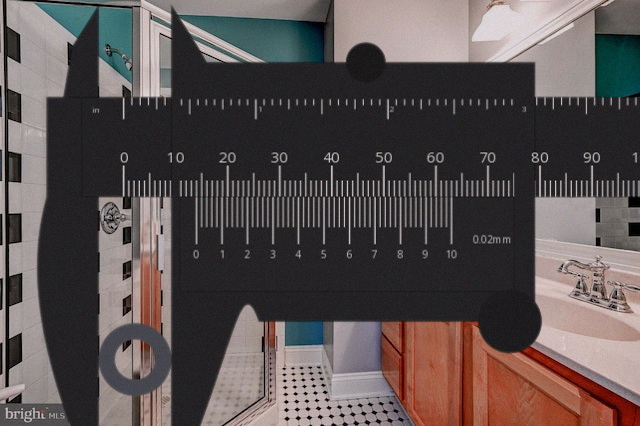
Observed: 14.0 mm
